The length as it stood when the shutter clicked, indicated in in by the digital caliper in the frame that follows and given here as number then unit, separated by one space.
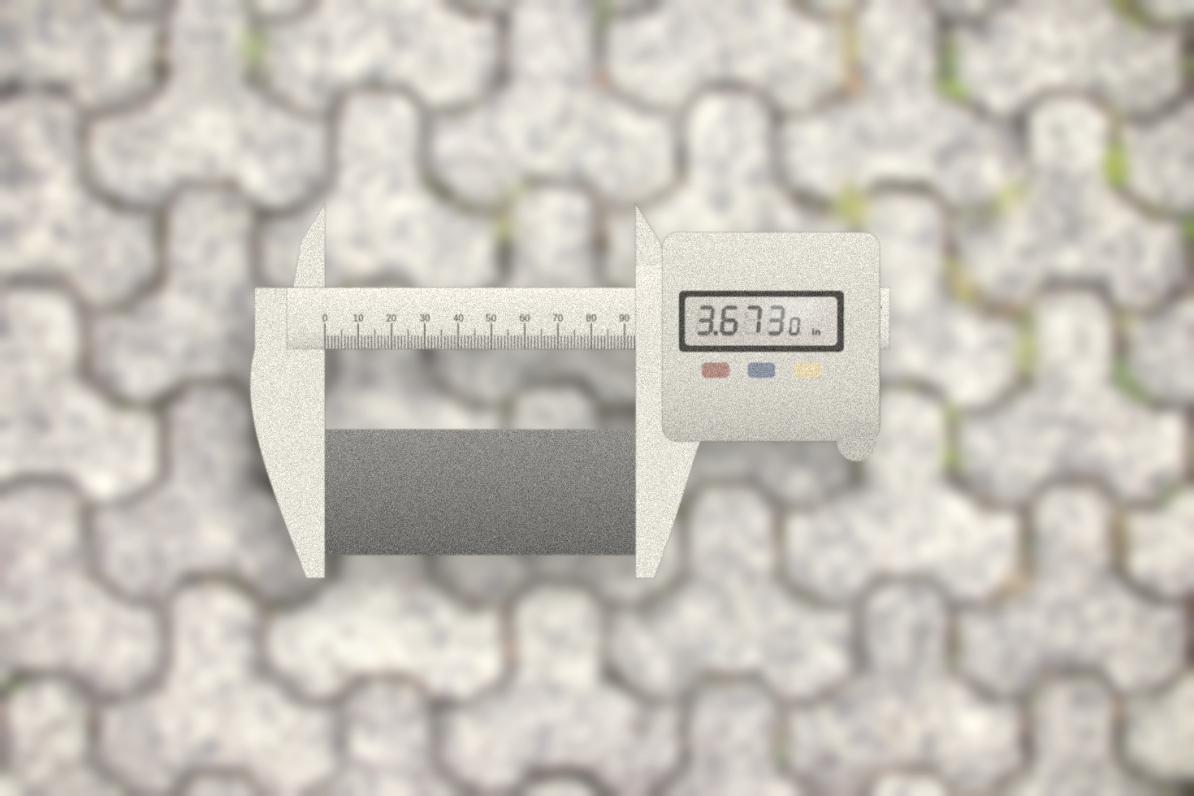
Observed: 3.6730 in
